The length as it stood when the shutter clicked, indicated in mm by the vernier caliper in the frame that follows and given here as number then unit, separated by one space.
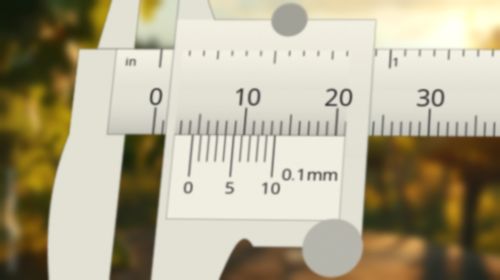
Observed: 4.4 mm
